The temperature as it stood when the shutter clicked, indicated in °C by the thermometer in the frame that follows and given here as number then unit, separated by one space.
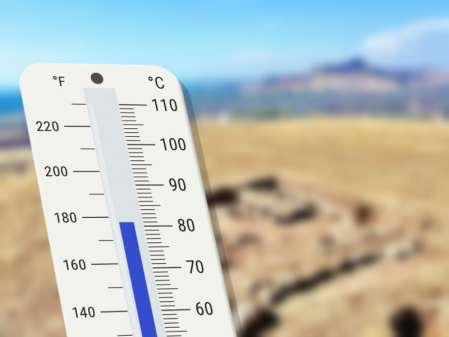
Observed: 81 °C
